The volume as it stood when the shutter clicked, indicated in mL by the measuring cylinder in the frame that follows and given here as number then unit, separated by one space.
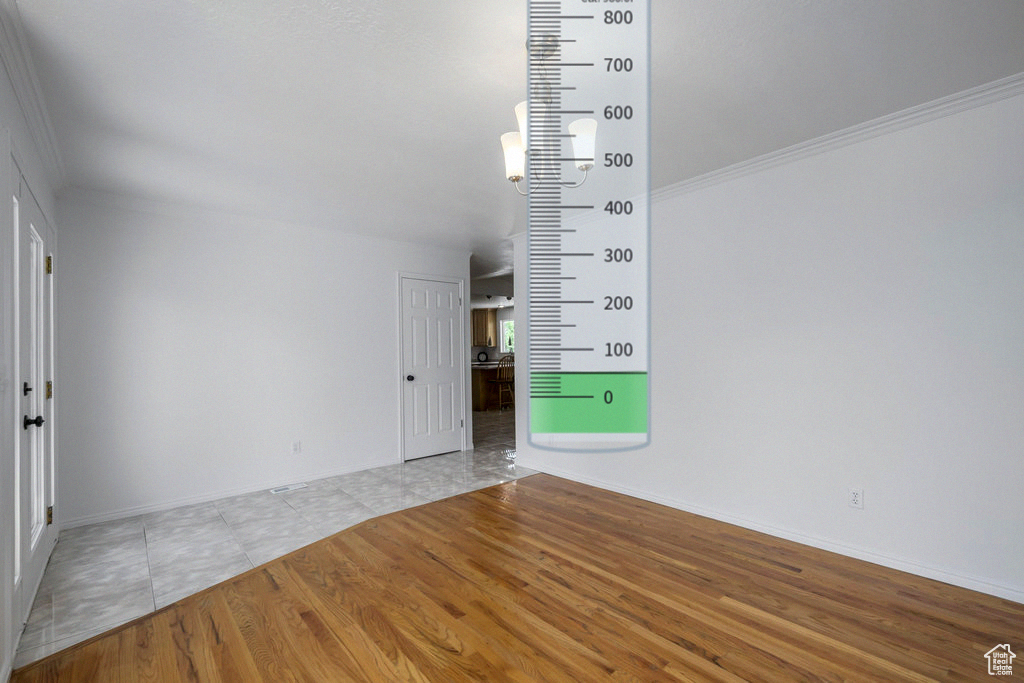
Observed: 50 mL
